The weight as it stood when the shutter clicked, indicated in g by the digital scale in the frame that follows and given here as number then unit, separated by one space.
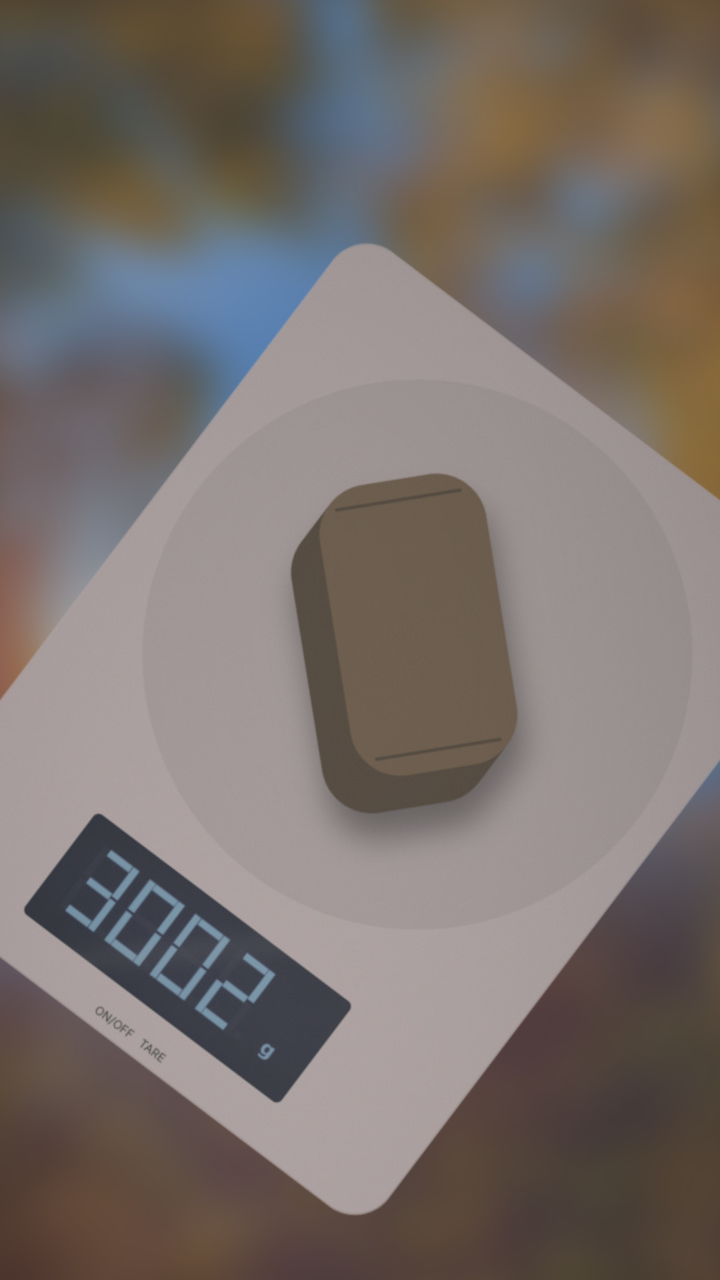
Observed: 3002 g
